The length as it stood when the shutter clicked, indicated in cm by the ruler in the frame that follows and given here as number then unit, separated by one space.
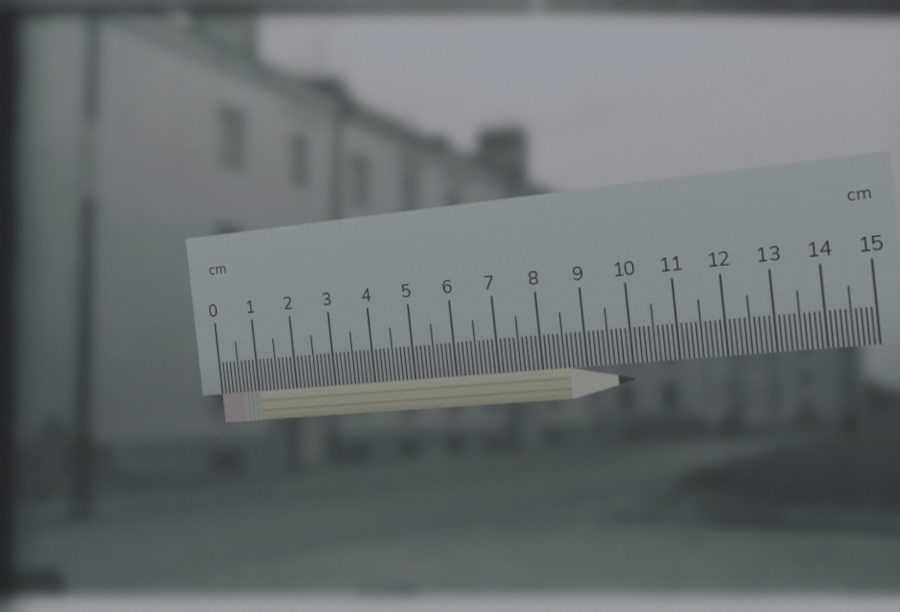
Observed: 10 cm
